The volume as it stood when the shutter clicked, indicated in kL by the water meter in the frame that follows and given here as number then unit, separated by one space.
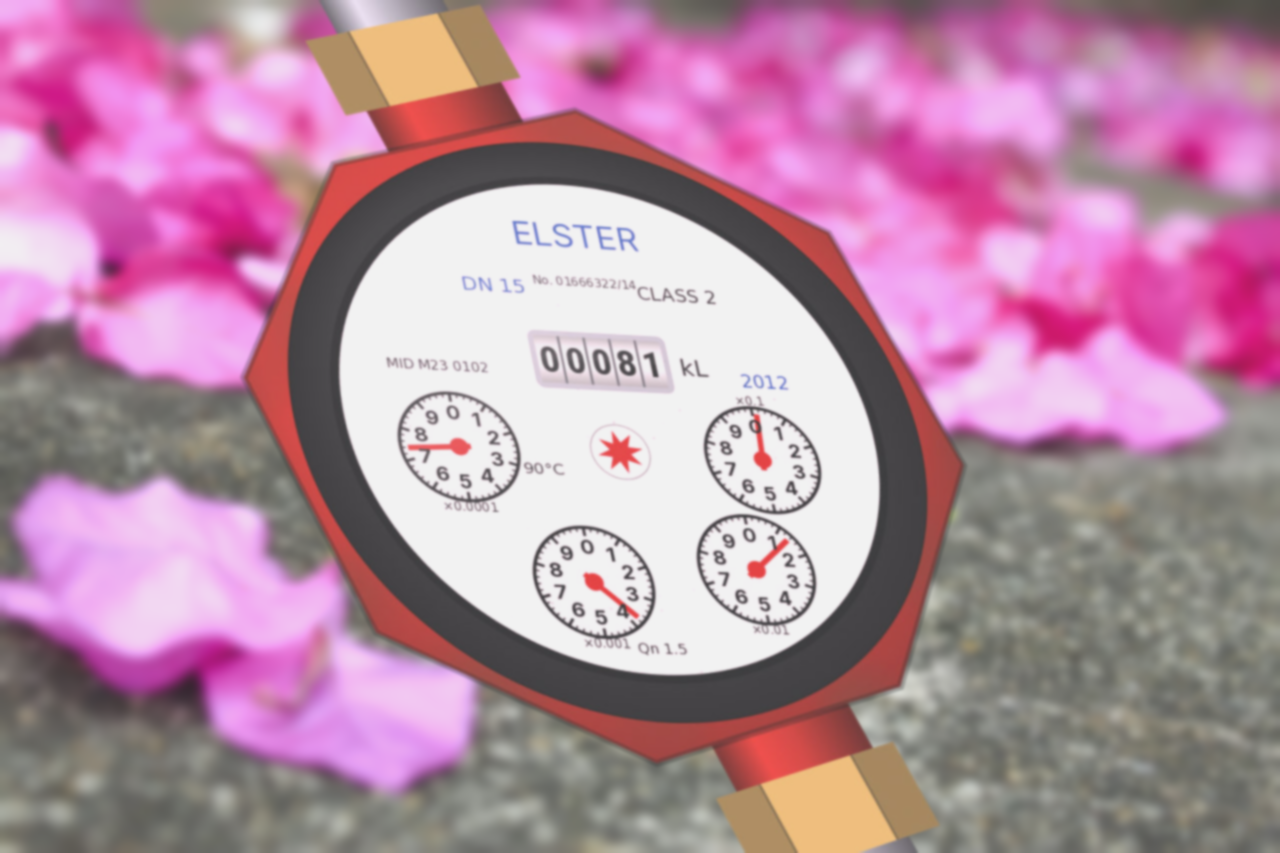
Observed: 81.0137 kL
